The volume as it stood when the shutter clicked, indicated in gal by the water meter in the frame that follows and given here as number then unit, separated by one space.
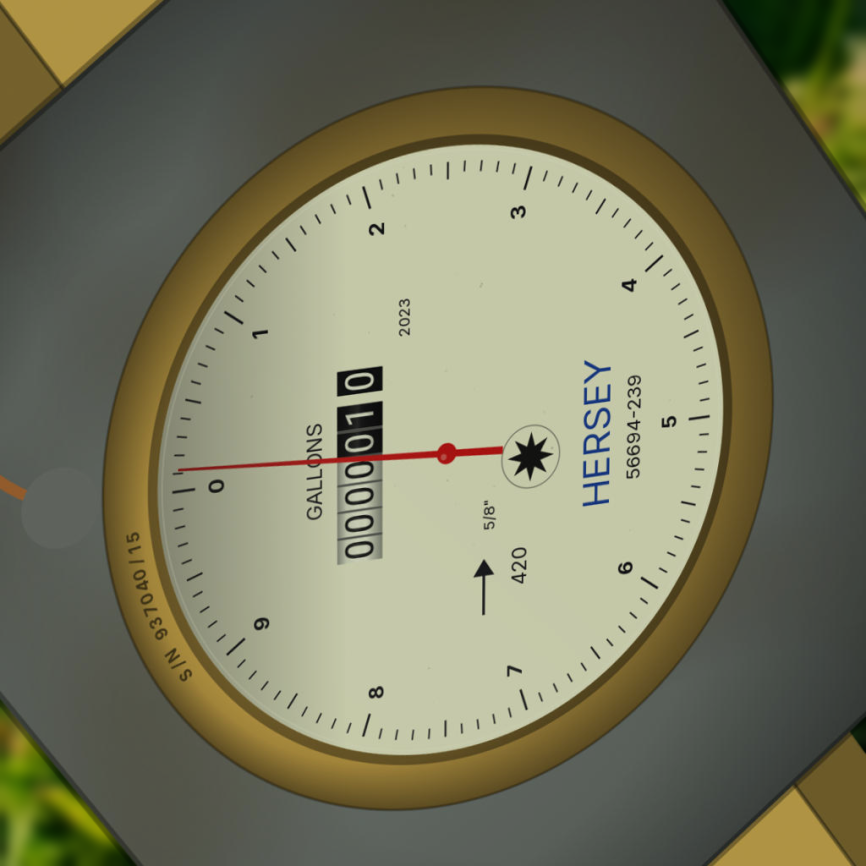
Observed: 10.1 gal
